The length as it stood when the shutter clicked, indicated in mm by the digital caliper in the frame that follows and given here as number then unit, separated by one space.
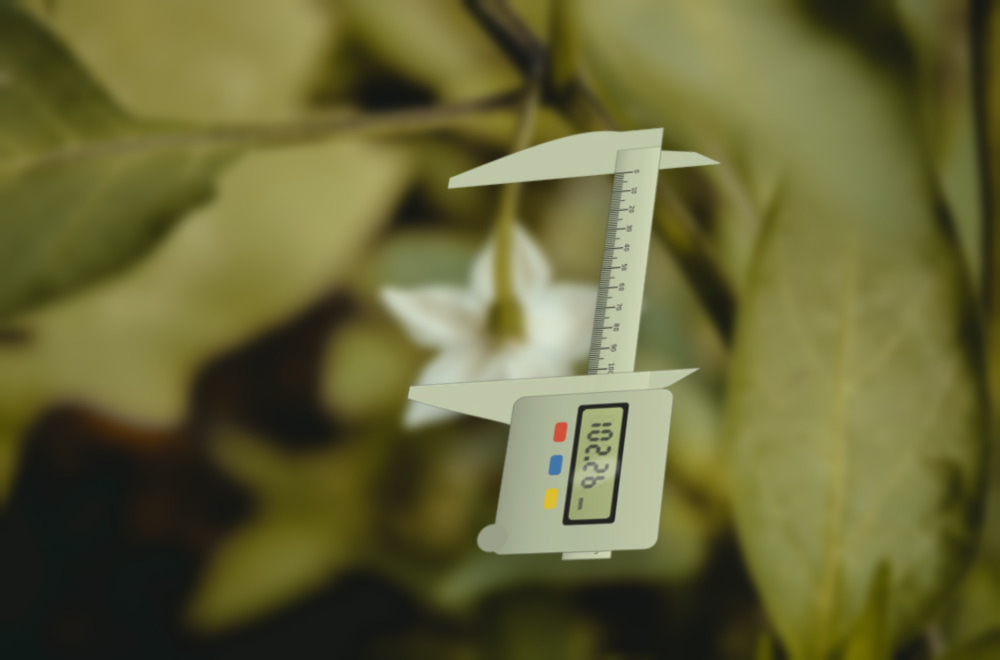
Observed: 102.26 mm
